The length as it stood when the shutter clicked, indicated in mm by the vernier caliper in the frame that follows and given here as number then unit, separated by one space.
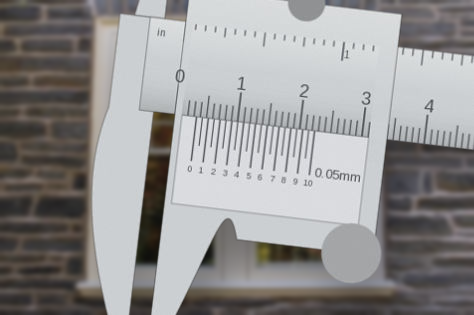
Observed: 3.4 mm
